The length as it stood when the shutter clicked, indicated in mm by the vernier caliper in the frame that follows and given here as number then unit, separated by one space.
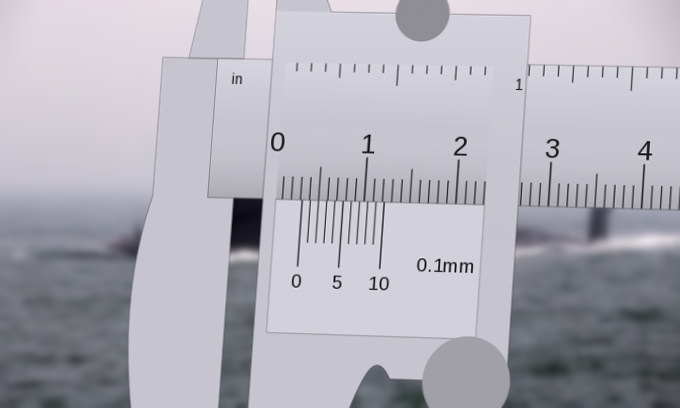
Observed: 3.2 mm
